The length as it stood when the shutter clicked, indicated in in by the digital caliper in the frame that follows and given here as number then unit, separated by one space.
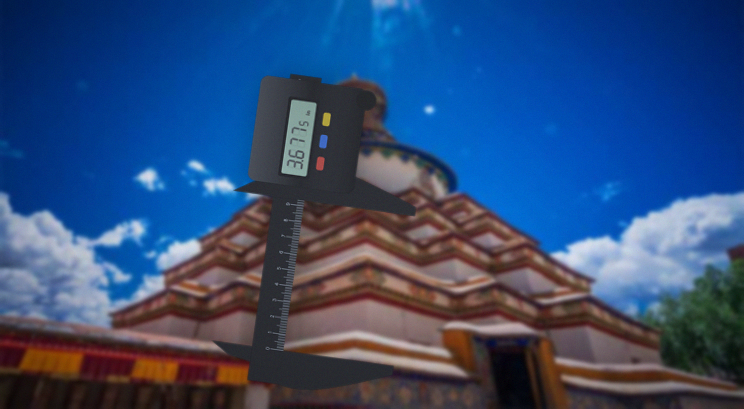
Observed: 3.6775 in
